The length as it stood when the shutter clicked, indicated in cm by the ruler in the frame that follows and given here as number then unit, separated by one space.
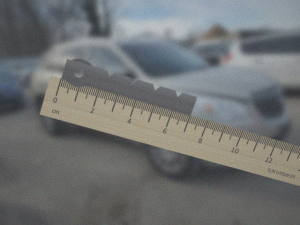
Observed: 7 cm
